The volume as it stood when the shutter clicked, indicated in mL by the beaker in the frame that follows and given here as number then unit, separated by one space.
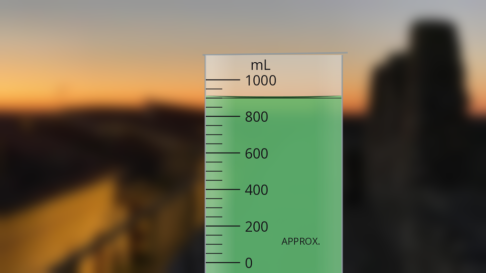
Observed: 900 mL
